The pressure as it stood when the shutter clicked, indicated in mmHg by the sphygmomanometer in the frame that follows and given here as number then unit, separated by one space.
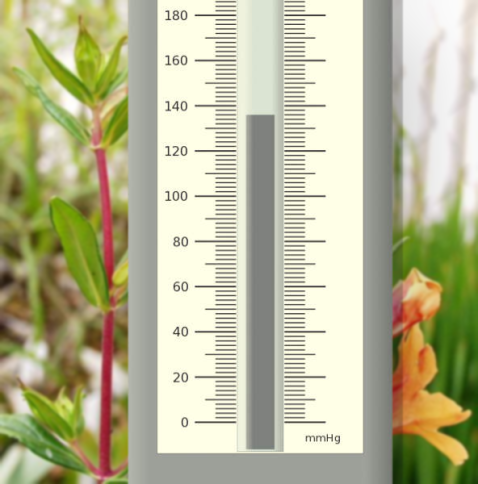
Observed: 136 mmHg
